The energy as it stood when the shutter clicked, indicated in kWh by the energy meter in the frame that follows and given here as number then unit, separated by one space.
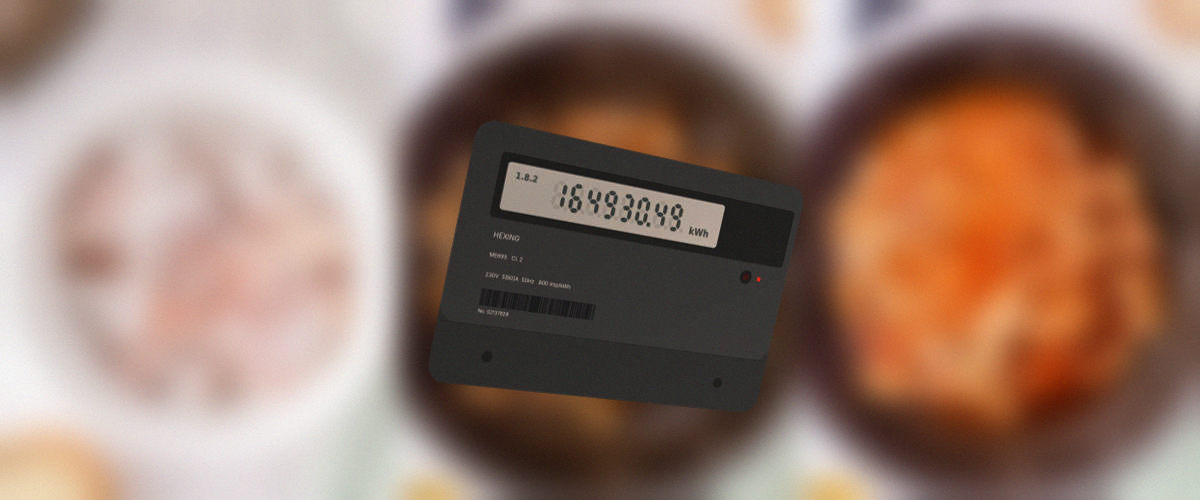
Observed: 164930.49 kWh
